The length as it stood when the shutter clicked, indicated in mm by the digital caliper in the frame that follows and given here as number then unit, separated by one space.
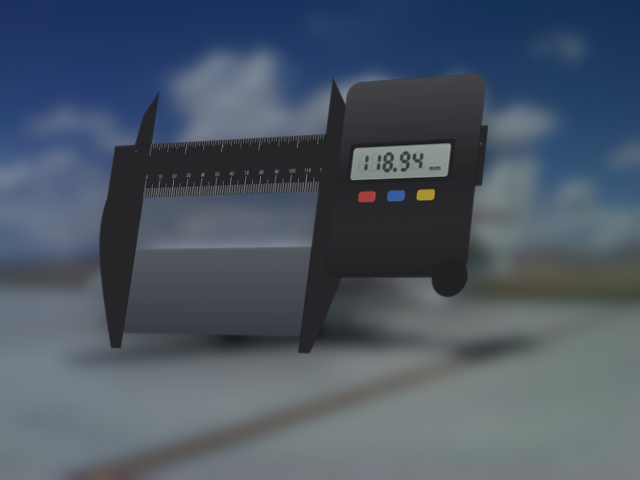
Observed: 118.94 mm
